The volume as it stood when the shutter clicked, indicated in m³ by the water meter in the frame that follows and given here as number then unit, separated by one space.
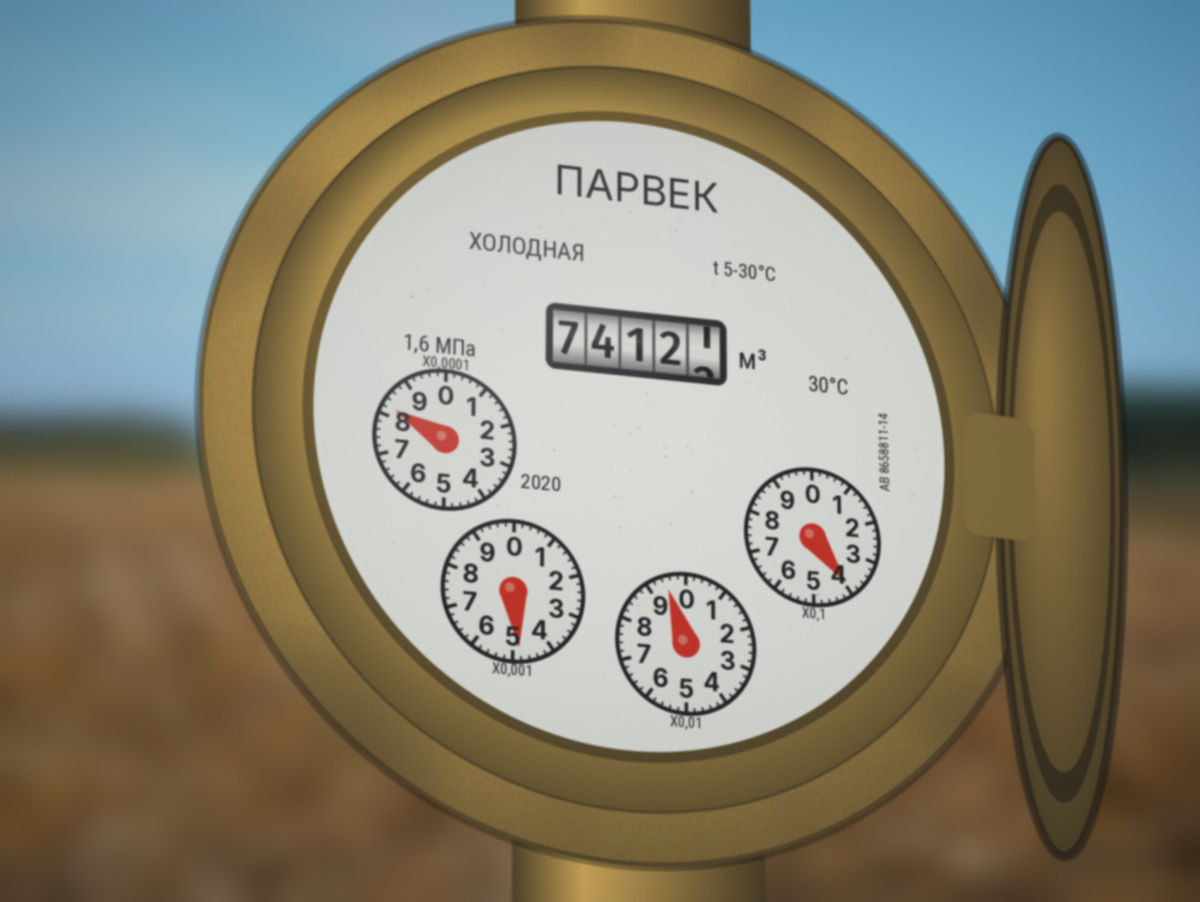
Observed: 74121.3948 m³
